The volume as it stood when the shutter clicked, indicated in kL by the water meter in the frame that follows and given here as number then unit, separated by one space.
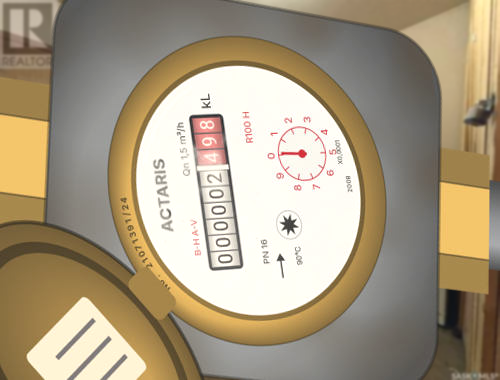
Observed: 2.4980 kL
